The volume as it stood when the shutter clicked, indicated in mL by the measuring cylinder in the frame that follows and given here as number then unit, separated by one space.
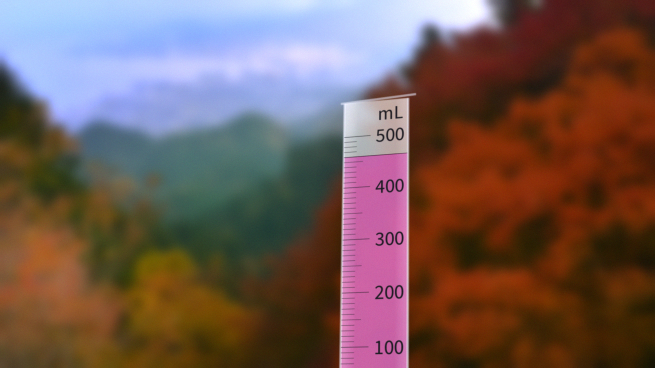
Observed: 460 mL
